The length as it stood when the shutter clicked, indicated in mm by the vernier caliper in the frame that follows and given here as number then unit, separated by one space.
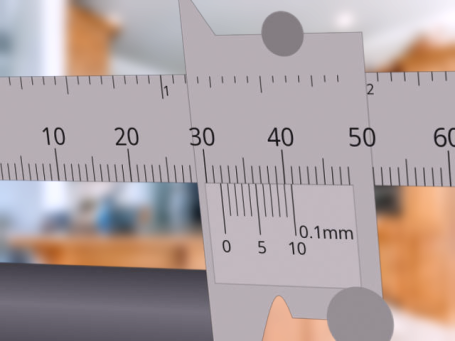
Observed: 31.8 mm
